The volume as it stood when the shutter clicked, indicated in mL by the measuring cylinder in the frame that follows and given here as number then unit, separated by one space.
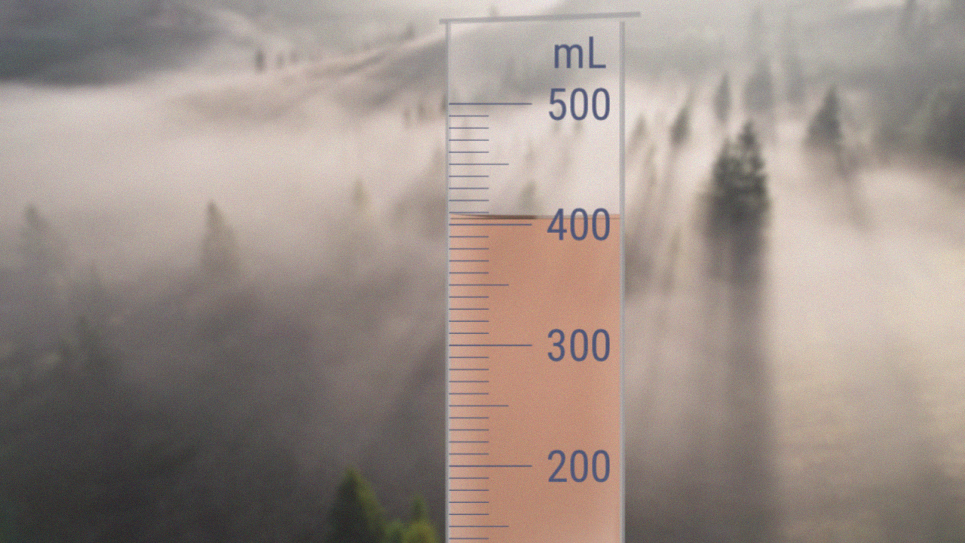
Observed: 405 mL
